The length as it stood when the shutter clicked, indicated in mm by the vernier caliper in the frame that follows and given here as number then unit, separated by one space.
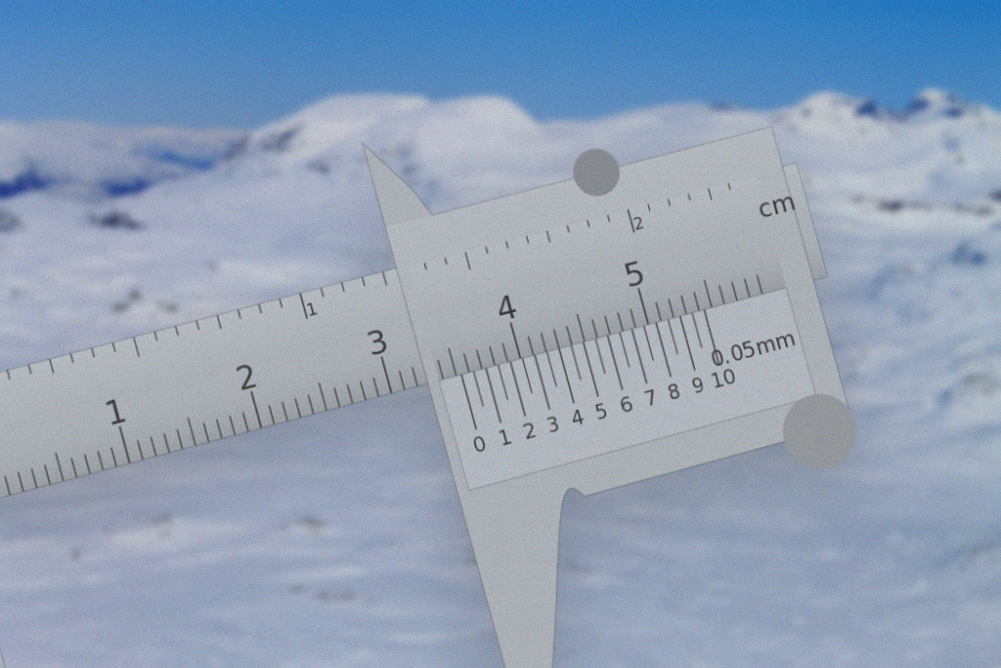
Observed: 35.4 mm
